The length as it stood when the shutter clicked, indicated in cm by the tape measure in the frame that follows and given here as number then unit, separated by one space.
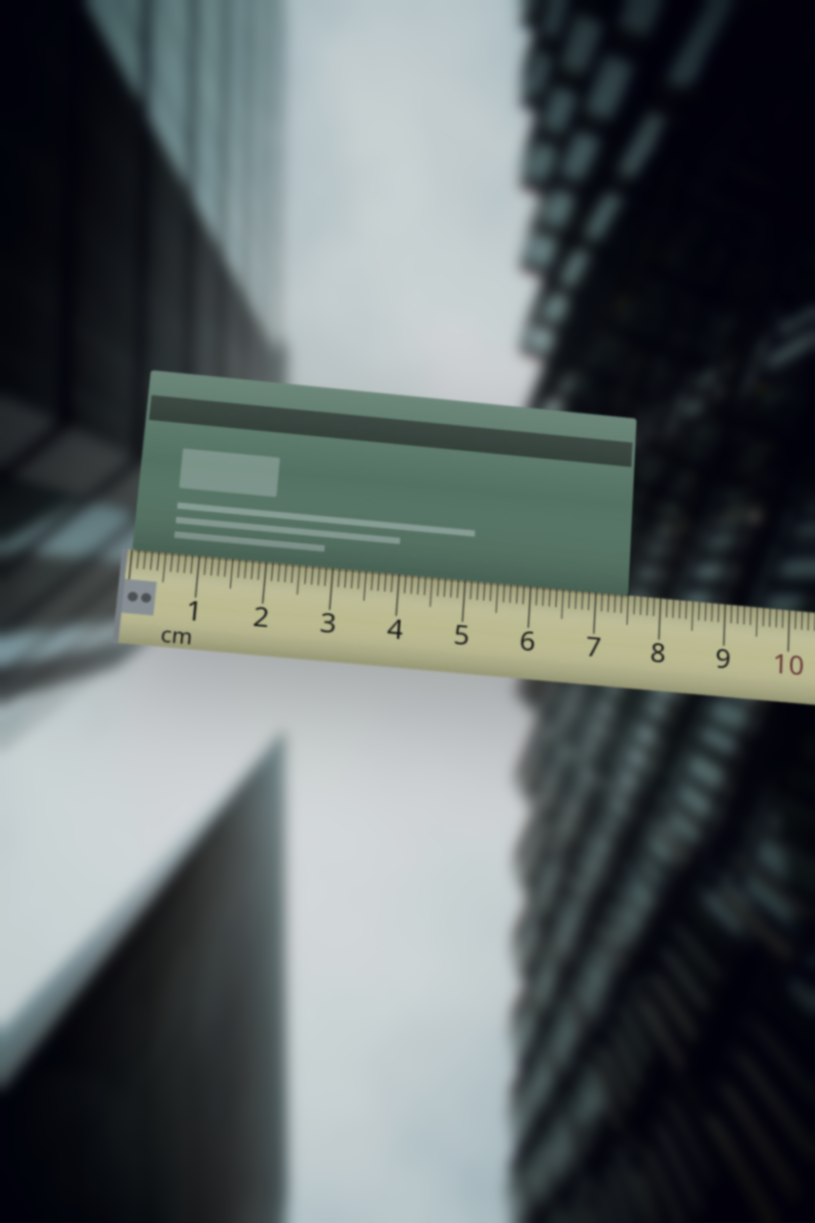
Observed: 7.5 cm
